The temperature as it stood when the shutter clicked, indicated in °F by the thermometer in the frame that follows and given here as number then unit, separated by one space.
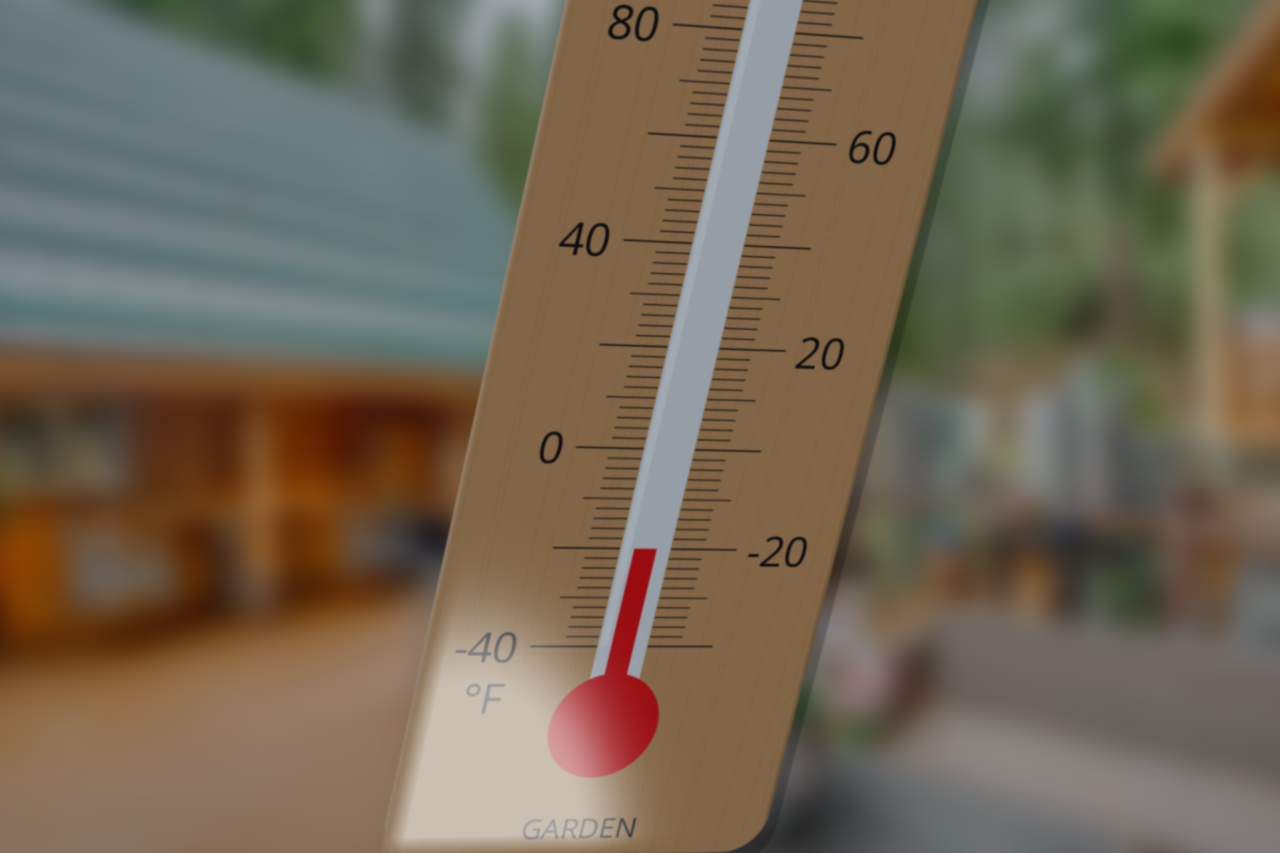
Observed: -20 °F
